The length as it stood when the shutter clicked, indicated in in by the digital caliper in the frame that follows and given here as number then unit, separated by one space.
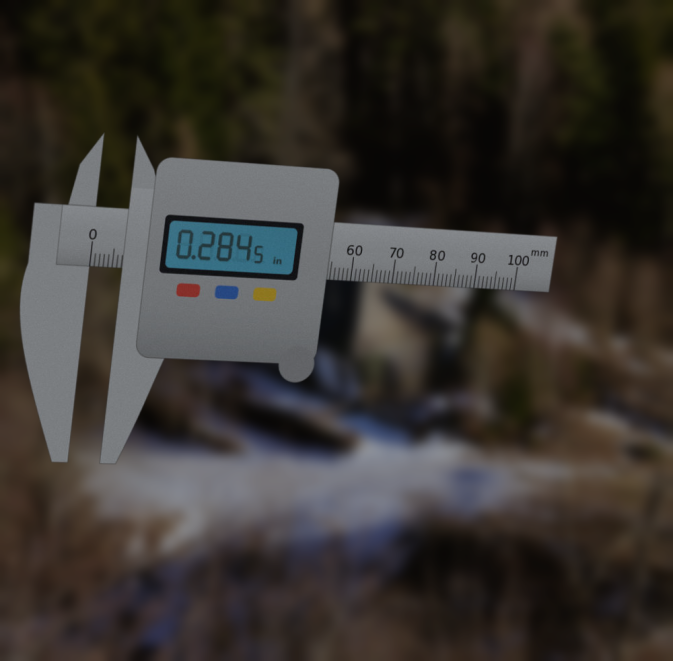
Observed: 0.2845 in
